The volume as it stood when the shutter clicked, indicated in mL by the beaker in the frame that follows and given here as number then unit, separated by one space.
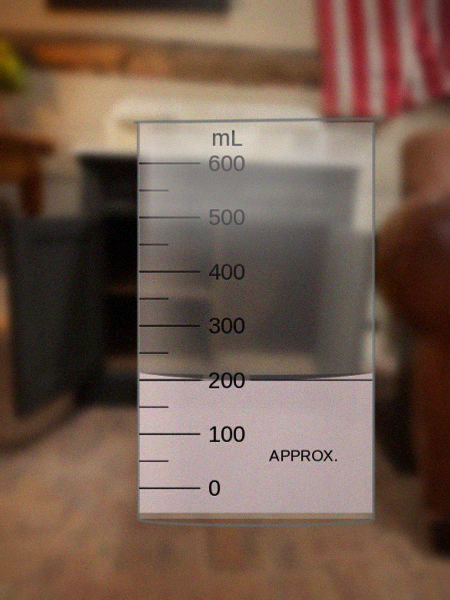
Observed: 200 mL
